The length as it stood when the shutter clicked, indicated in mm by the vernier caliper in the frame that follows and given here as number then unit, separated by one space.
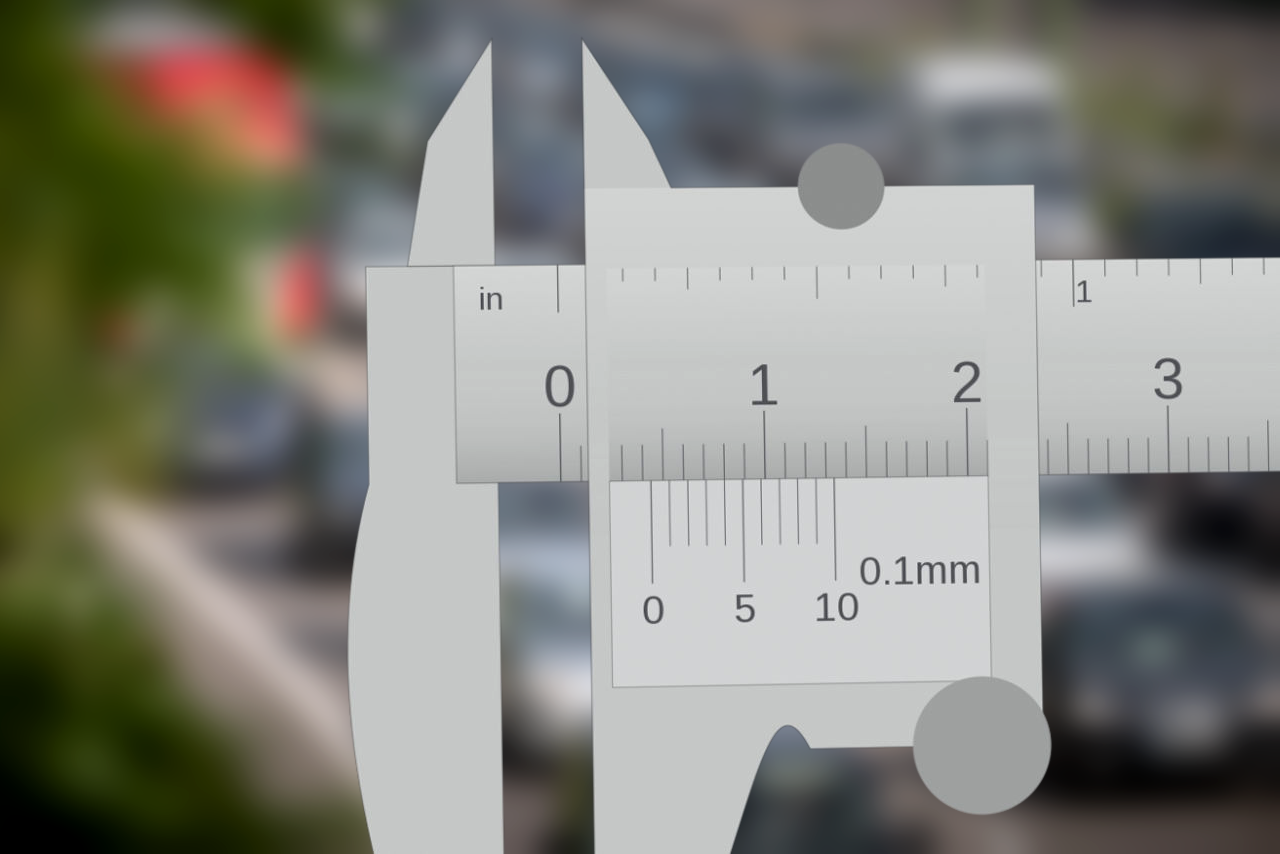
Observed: 4.4 mm
